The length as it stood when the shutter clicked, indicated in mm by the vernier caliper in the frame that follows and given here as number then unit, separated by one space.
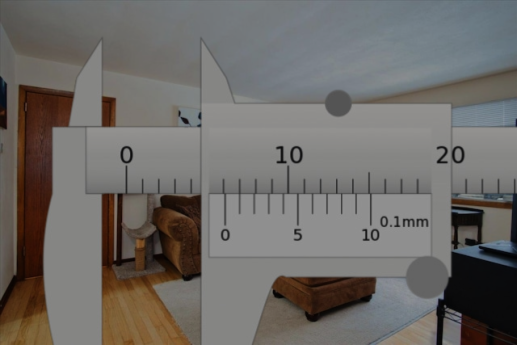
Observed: 6.1 mm
